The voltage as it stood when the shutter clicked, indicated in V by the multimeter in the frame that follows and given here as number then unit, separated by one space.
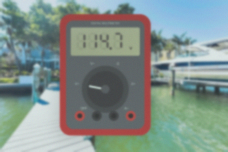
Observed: 114.7 V
